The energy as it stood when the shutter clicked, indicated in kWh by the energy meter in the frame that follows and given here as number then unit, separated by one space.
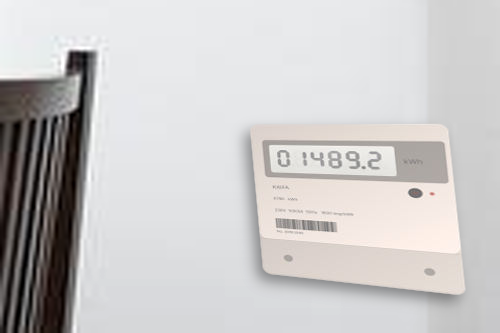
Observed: 1489.2 kWh
